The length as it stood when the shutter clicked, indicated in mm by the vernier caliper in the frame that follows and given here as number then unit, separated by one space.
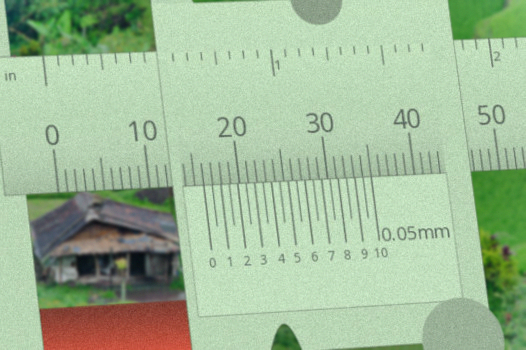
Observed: 16.0 mm
